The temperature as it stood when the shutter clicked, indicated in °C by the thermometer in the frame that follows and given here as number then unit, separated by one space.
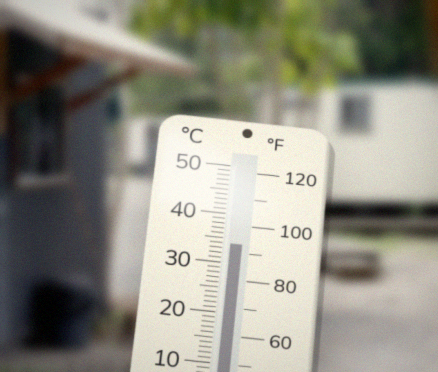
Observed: 34 °C
